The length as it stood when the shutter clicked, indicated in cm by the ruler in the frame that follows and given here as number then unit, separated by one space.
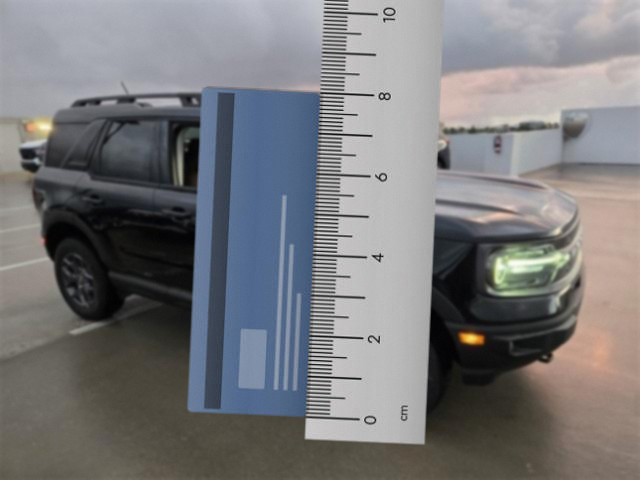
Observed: 8 cm
